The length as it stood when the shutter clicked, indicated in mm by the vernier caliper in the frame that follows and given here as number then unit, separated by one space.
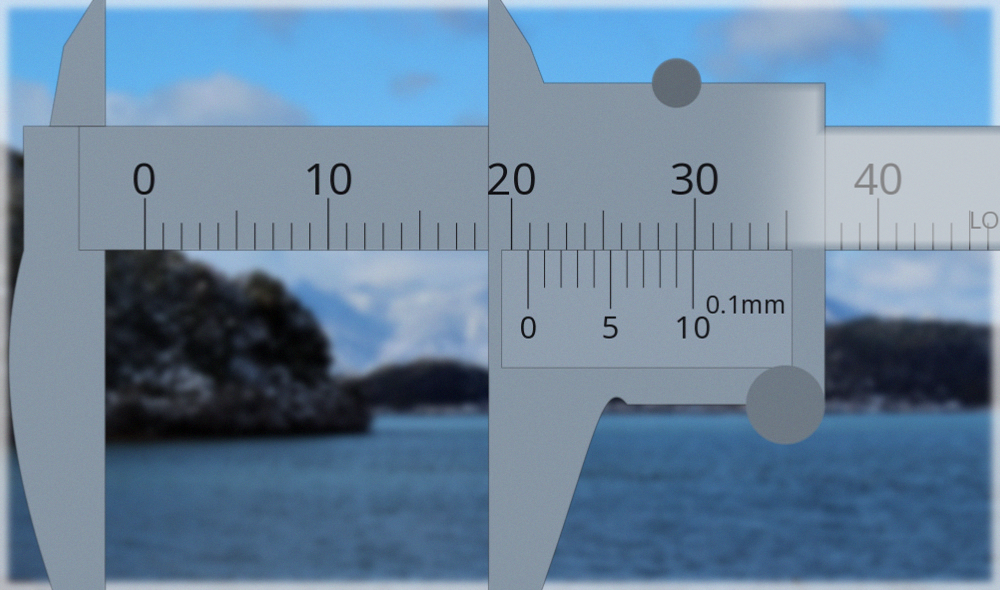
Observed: 20.9 mm
